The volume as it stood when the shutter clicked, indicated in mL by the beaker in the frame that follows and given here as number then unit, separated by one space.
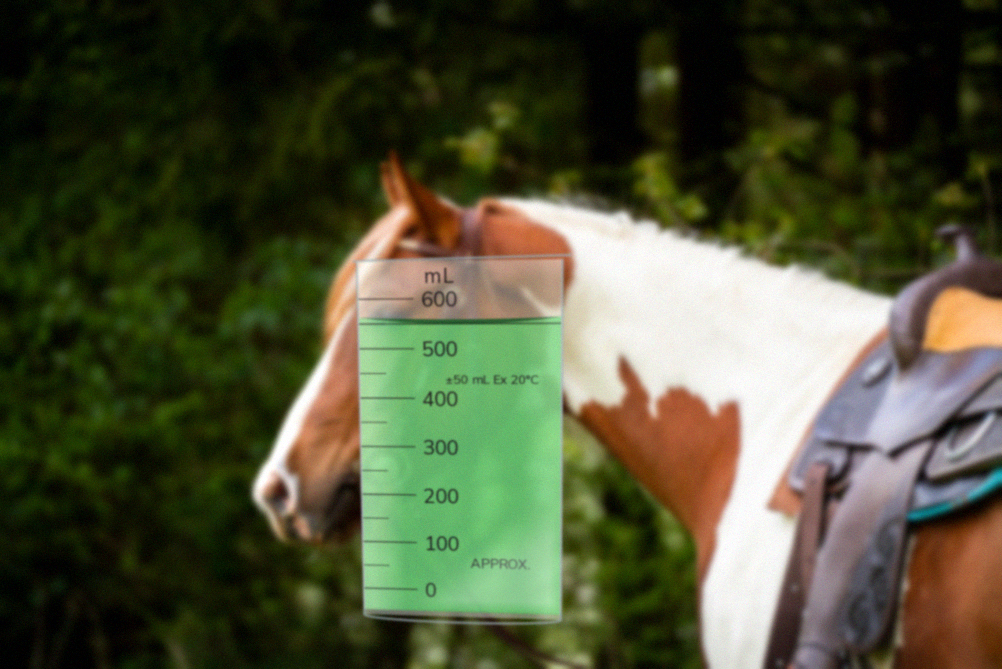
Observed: 550 mL
